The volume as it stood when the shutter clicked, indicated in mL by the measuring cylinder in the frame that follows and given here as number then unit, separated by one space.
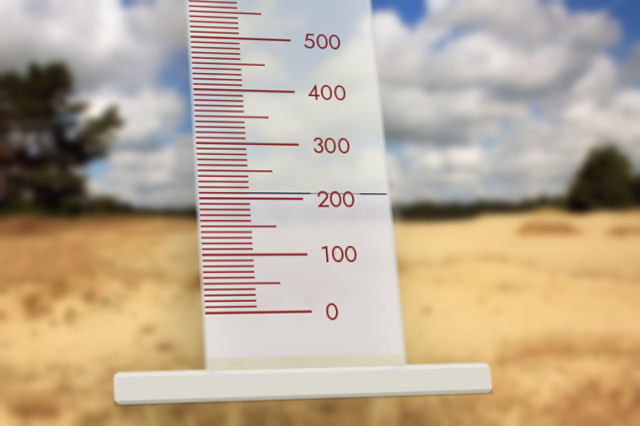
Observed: 210 mL
